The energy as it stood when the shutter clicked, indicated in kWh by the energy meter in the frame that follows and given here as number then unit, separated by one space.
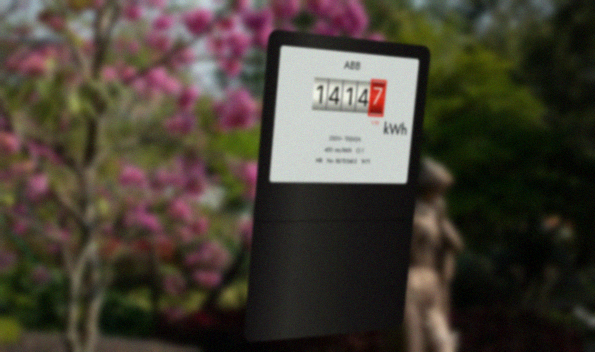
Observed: 1414.7 kWh
